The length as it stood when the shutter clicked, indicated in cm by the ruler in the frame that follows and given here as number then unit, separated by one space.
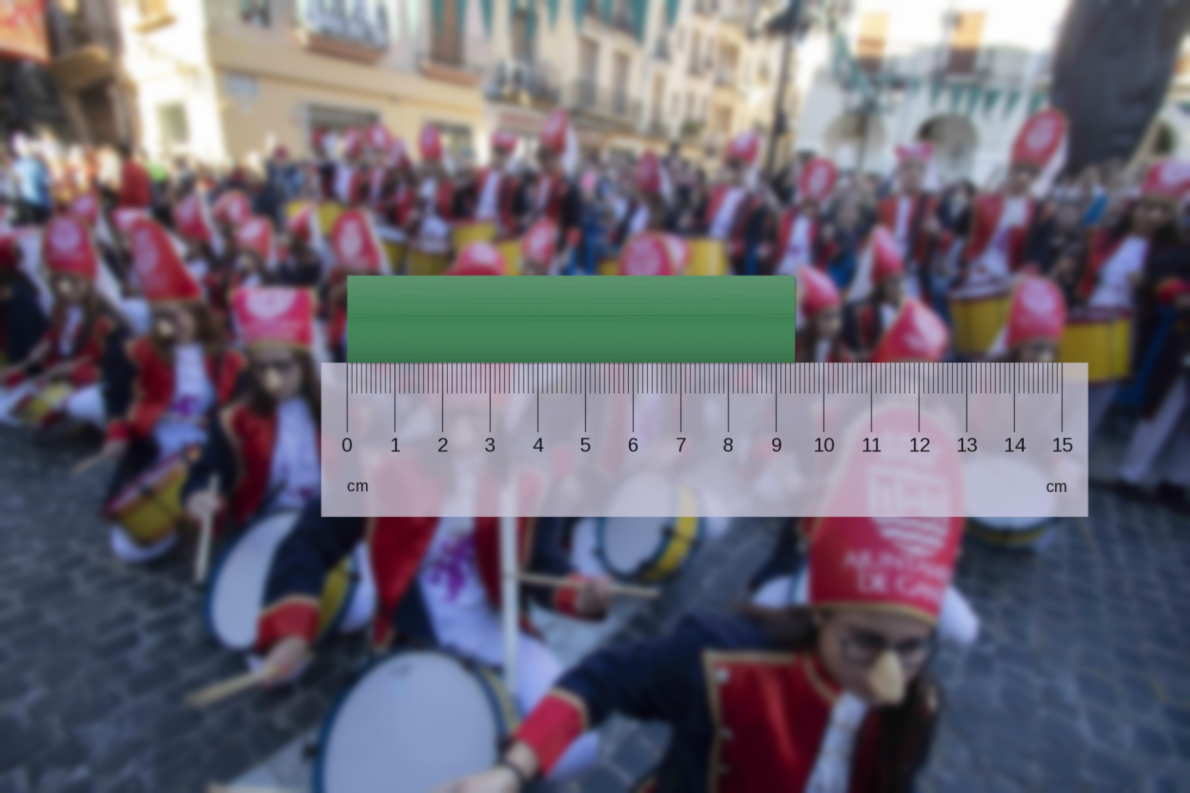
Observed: 9.4 cm
